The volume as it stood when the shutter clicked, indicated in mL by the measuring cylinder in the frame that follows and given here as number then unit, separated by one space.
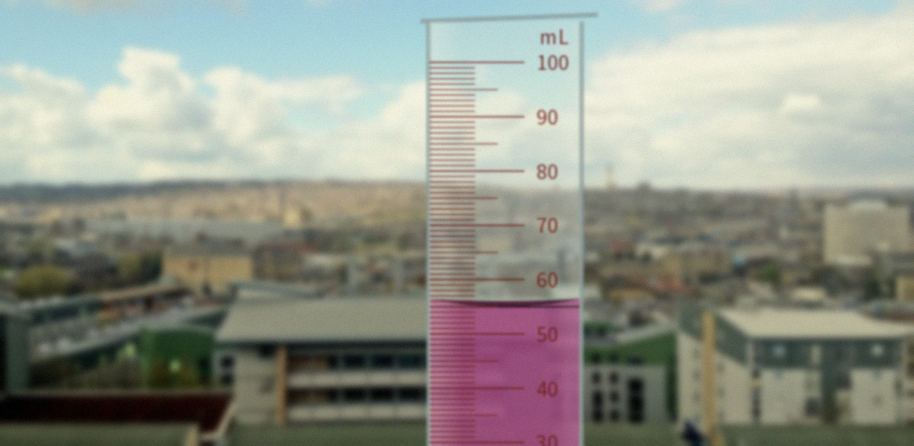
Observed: 55 mL
